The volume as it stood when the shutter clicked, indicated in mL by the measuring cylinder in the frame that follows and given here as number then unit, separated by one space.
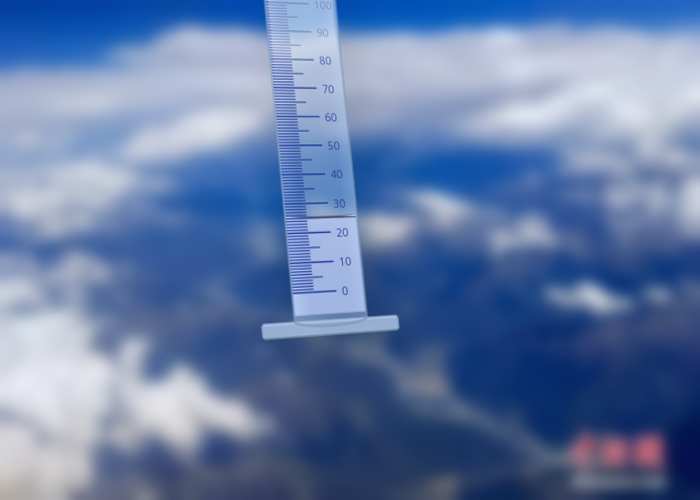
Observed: 25 mL
